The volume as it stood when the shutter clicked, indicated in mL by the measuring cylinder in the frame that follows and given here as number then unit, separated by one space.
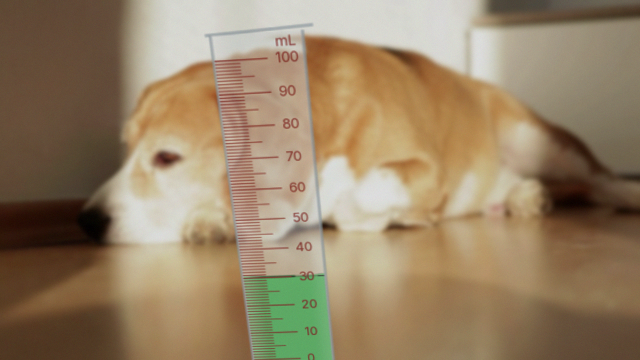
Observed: 30 mL
